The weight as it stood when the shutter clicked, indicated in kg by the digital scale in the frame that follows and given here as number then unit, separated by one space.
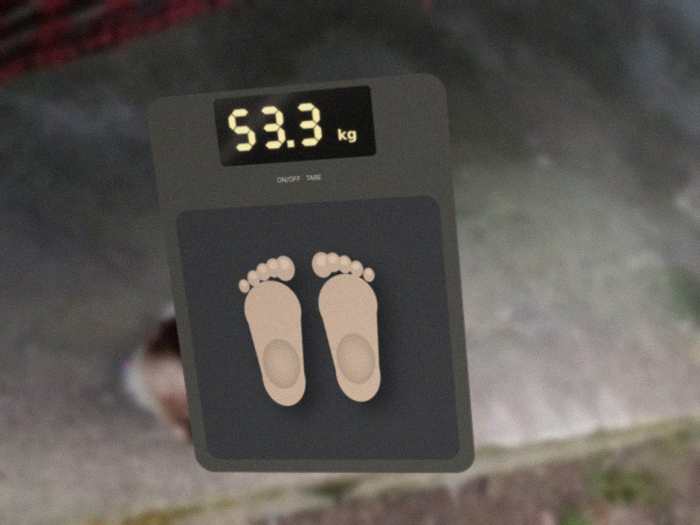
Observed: 53.3 kg
